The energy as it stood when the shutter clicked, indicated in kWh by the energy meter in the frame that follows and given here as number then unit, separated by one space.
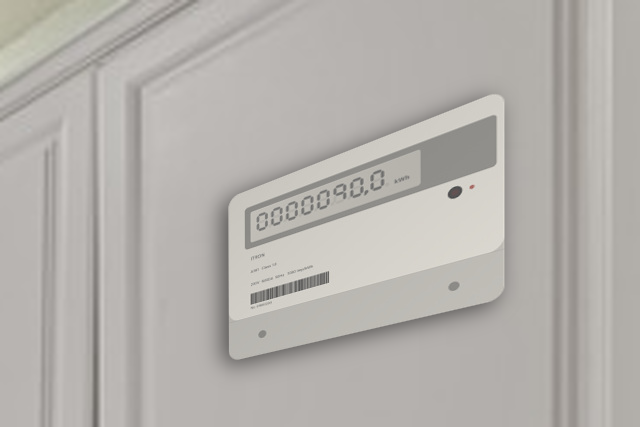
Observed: 90.0 kWh
